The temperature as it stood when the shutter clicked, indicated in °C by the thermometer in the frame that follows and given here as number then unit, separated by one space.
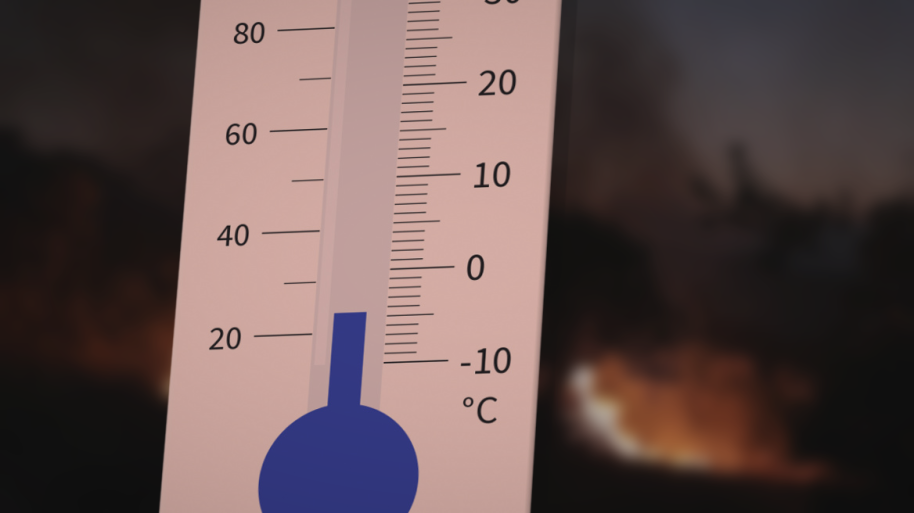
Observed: -4.5 °C
